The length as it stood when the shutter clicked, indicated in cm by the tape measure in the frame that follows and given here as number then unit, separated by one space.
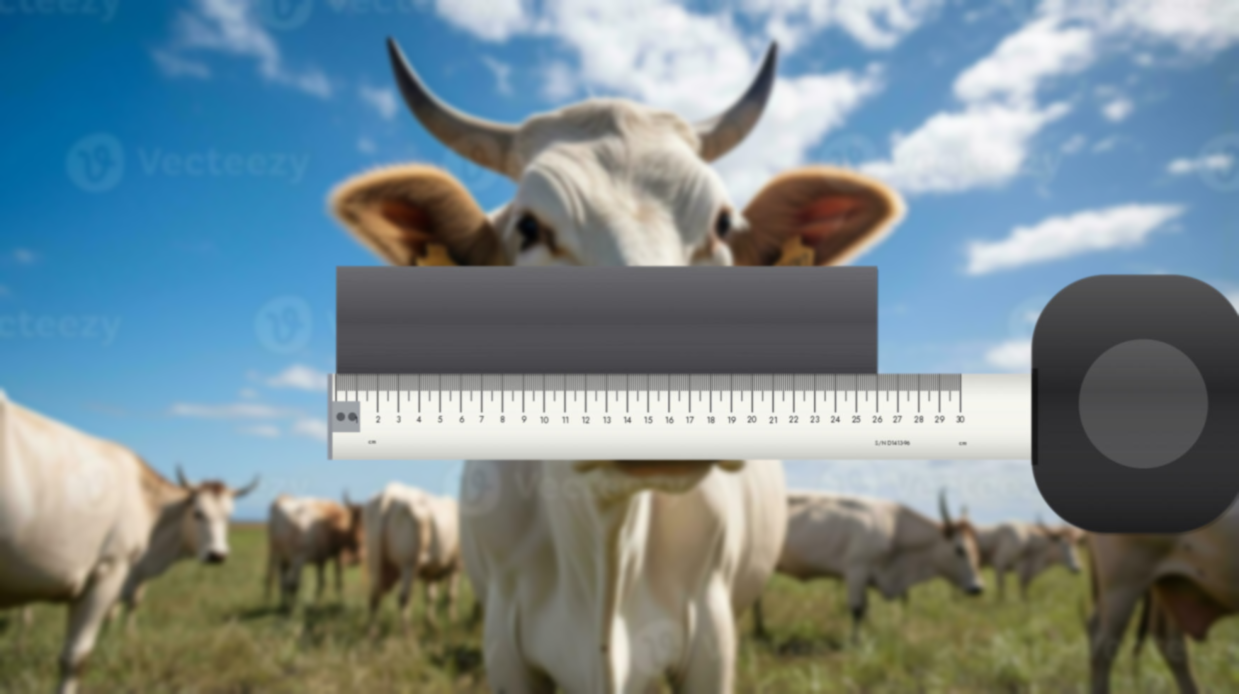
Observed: 26 cm
